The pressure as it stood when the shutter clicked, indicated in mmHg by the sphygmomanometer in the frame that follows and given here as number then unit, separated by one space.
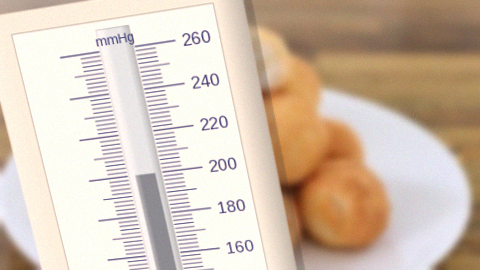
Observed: 200 mmHg
